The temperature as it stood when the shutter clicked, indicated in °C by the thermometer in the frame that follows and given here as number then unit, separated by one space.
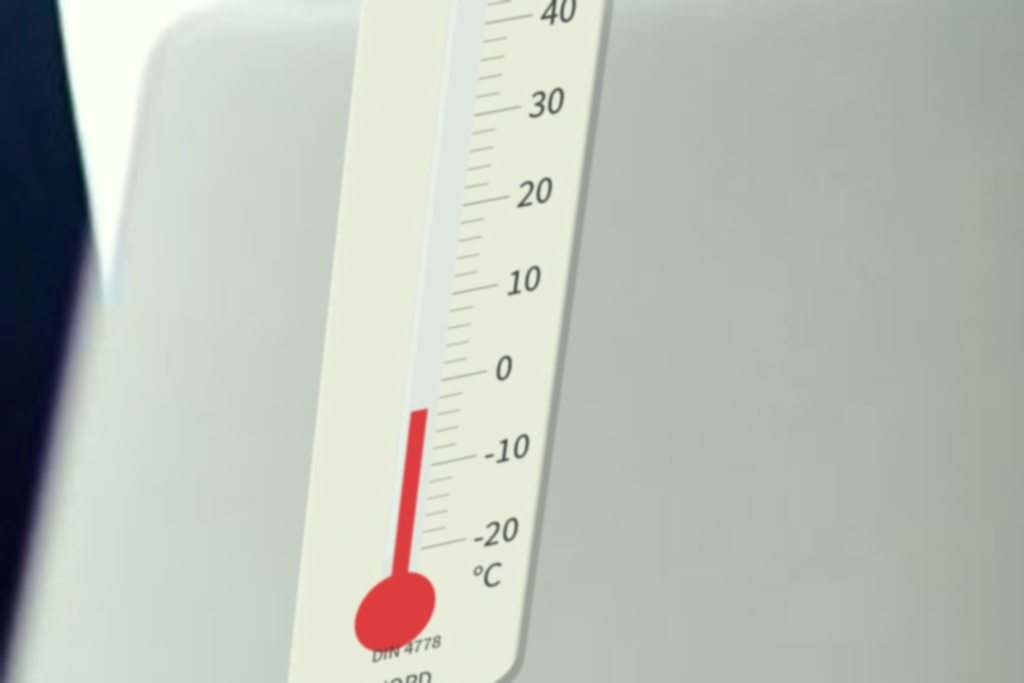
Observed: -3 °C
